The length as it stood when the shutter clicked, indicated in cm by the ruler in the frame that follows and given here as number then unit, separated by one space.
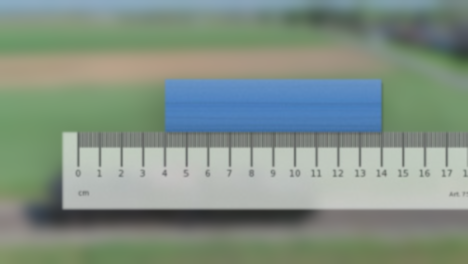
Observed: 10 cm
